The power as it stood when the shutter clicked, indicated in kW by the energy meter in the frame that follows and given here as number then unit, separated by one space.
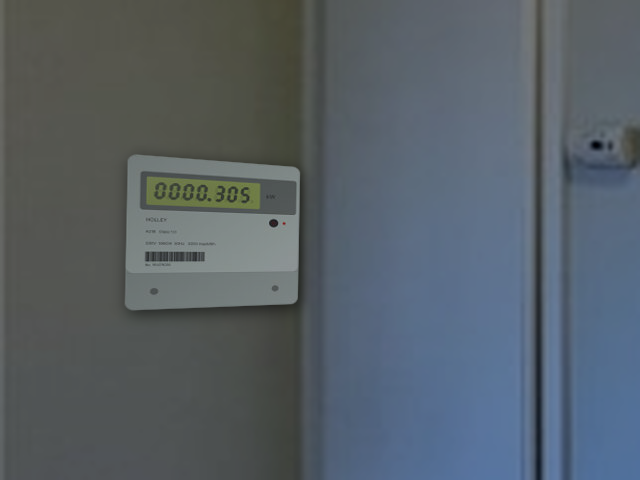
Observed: 0.305 kW
